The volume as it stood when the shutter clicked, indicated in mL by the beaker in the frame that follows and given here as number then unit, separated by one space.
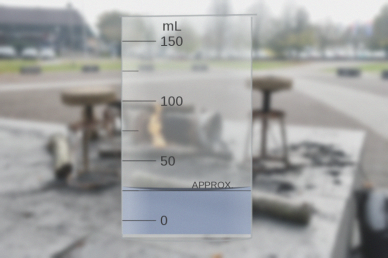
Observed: 25 mL
